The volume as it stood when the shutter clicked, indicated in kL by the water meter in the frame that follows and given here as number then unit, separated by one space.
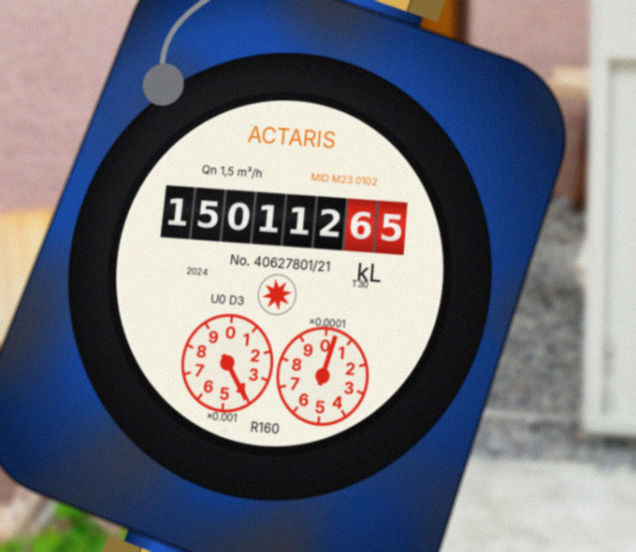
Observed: 150112.6540 kL
